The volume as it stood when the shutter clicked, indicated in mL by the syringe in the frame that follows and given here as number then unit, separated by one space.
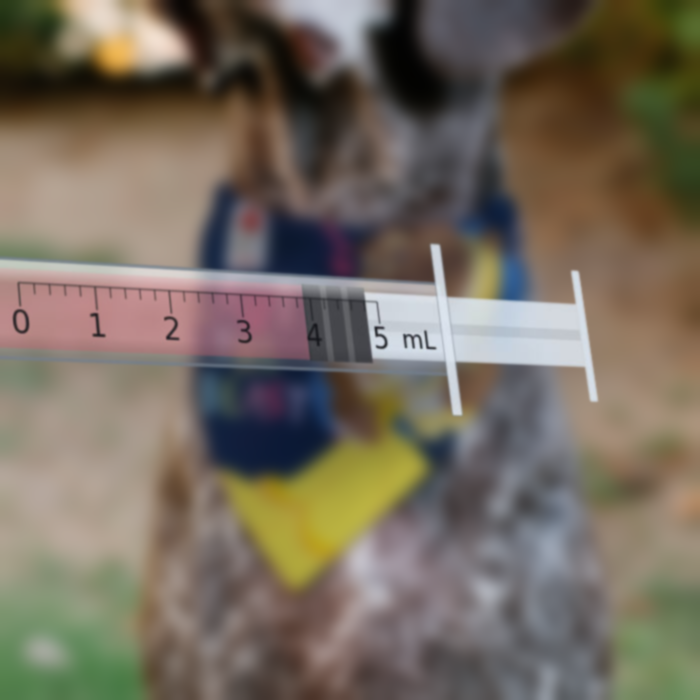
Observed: 3.9 mL
